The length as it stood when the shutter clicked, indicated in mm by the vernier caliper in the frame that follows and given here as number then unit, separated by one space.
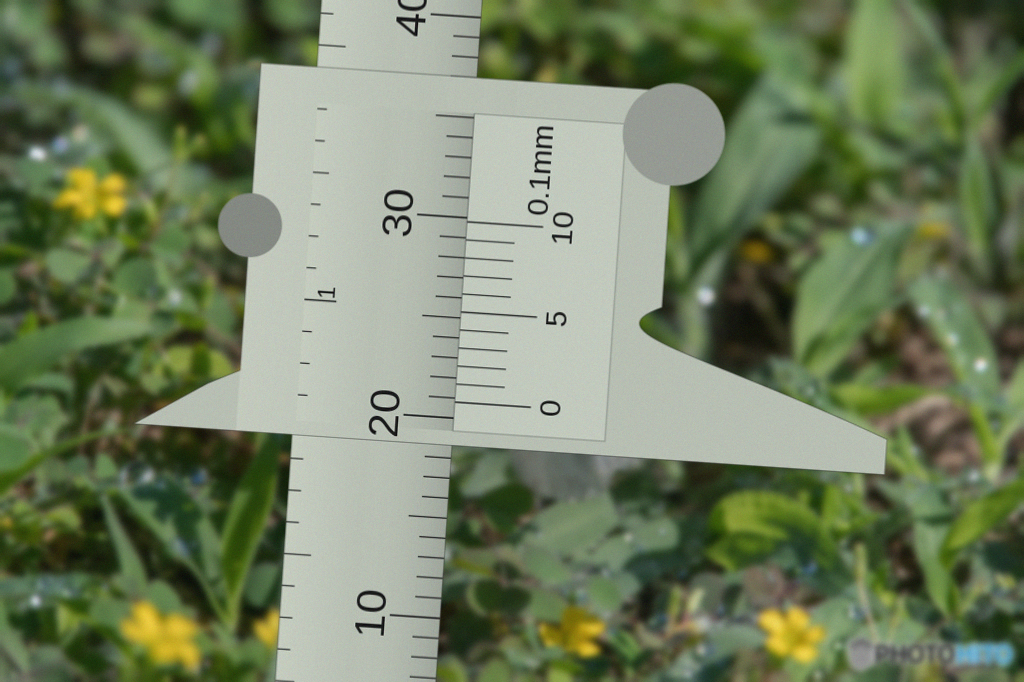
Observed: 20.8 mm
